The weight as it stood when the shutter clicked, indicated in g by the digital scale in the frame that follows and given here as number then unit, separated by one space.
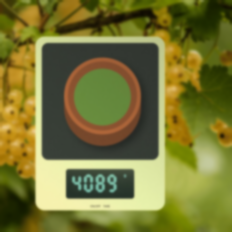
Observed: 4089 g
